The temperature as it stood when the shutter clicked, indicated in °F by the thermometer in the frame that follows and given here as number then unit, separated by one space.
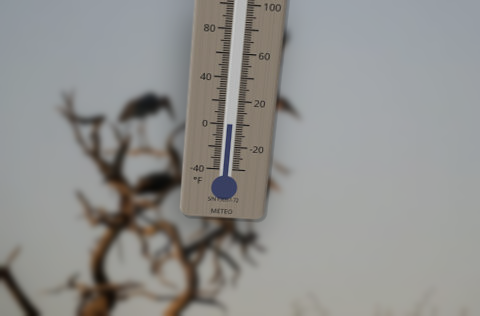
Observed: 0 °F
